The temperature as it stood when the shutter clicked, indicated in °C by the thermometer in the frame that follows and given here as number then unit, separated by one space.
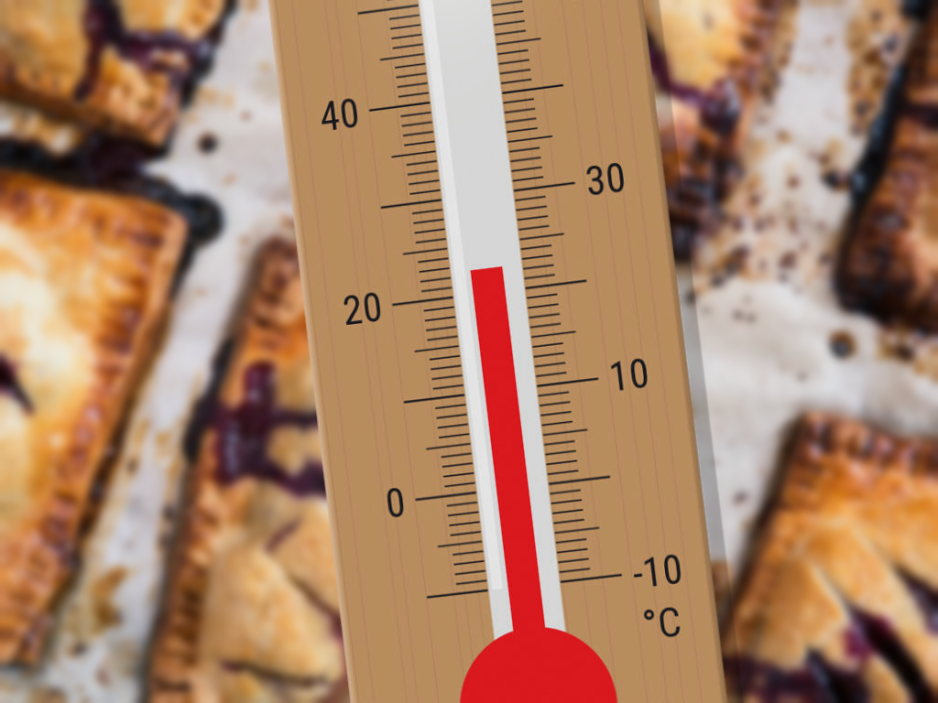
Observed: 22.5 °C
